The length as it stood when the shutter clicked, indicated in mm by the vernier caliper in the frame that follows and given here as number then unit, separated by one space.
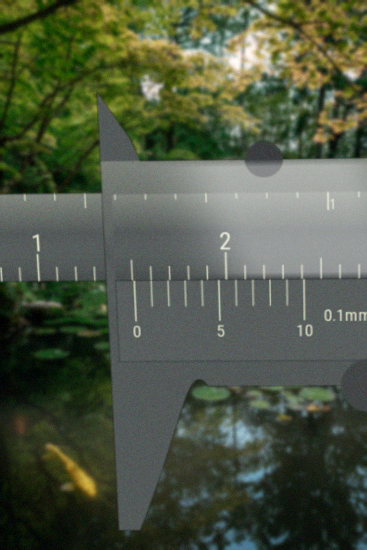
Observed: 15.1 mm
